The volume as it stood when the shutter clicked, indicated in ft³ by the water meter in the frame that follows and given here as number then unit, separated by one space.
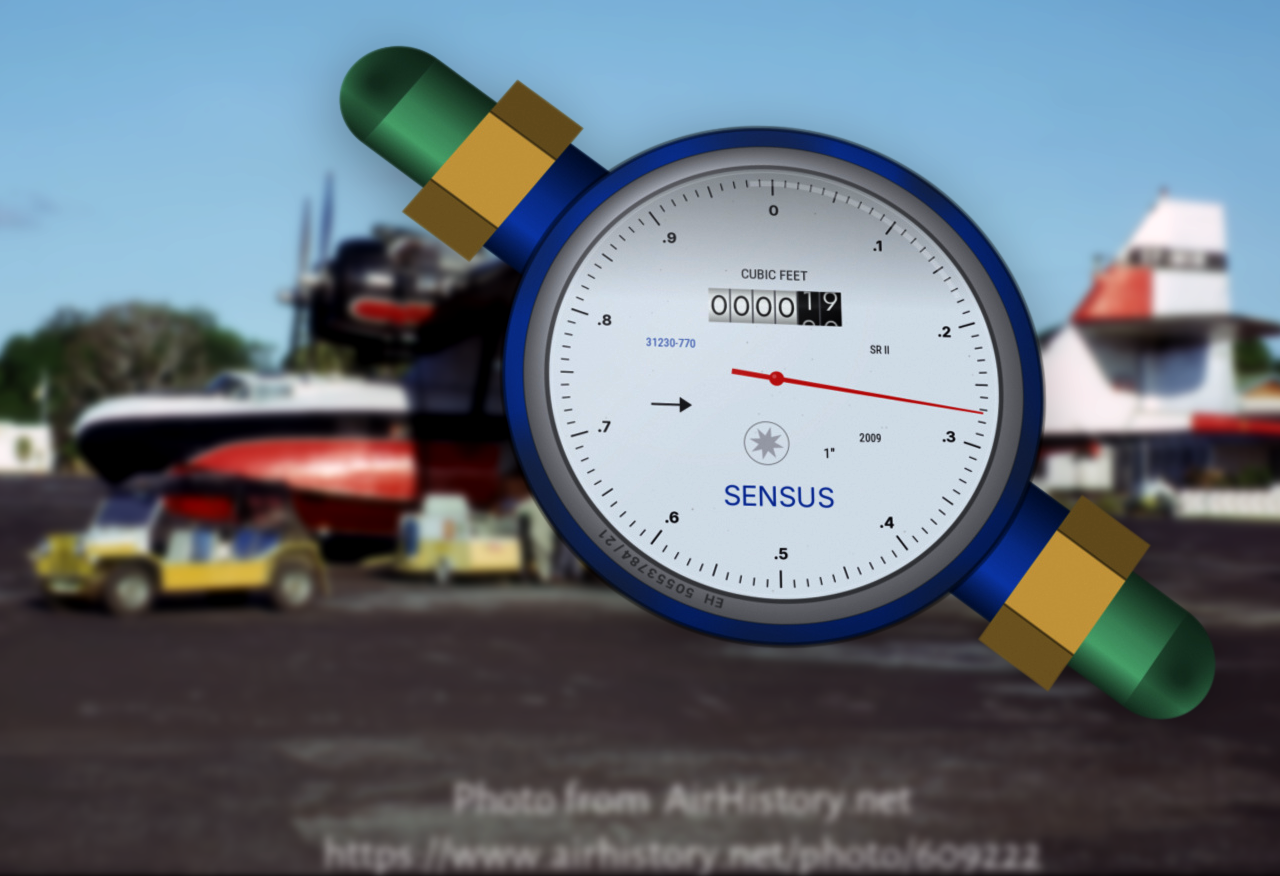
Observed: 19.27 ft³
